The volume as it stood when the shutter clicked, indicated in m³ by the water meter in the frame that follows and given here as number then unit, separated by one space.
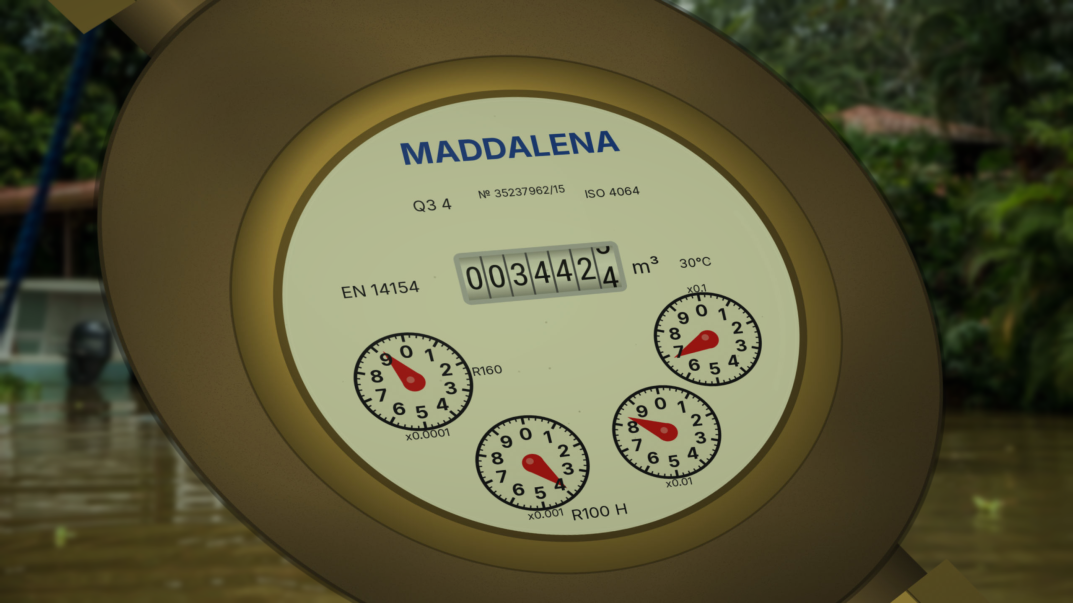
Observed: 34423.6839 m³
